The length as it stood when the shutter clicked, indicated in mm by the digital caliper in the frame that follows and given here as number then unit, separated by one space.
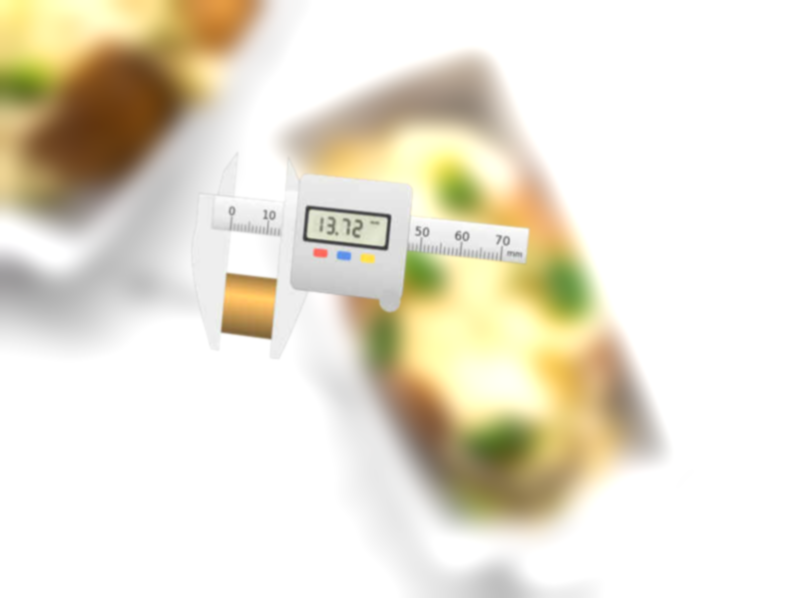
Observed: 13.72 mm
